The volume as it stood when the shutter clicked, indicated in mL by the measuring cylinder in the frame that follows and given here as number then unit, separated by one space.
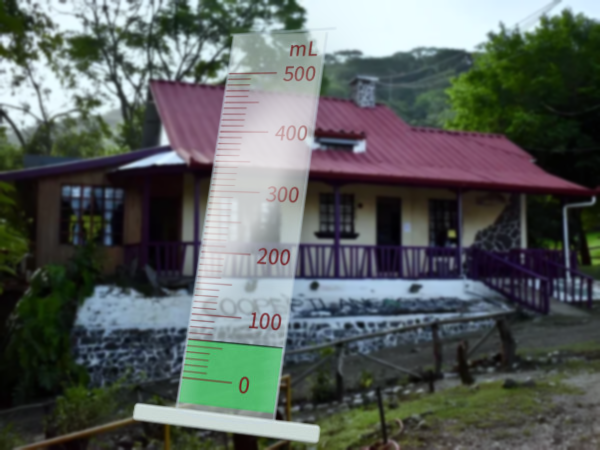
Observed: 60 mL
